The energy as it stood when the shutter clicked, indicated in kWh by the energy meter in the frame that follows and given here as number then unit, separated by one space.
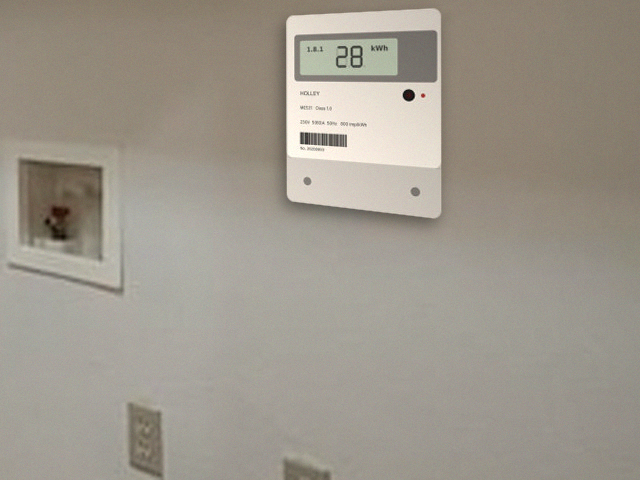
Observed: 28 kWh
